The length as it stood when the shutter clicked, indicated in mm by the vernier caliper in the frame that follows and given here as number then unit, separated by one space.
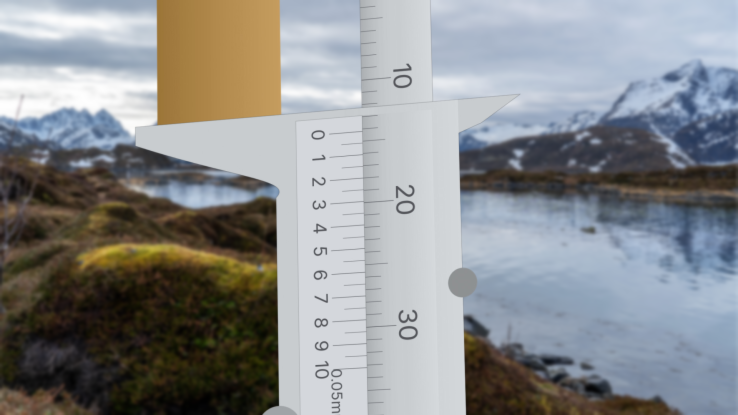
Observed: 14.2 mm
